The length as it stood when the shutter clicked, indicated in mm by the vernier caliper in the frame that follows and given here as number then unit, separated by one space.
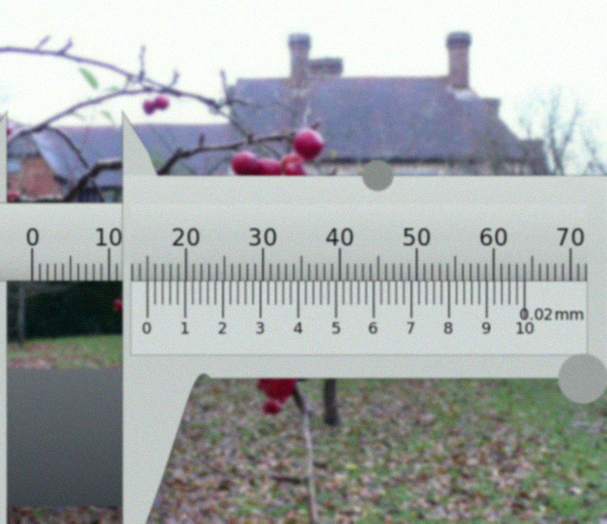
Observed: 15.0 mm
